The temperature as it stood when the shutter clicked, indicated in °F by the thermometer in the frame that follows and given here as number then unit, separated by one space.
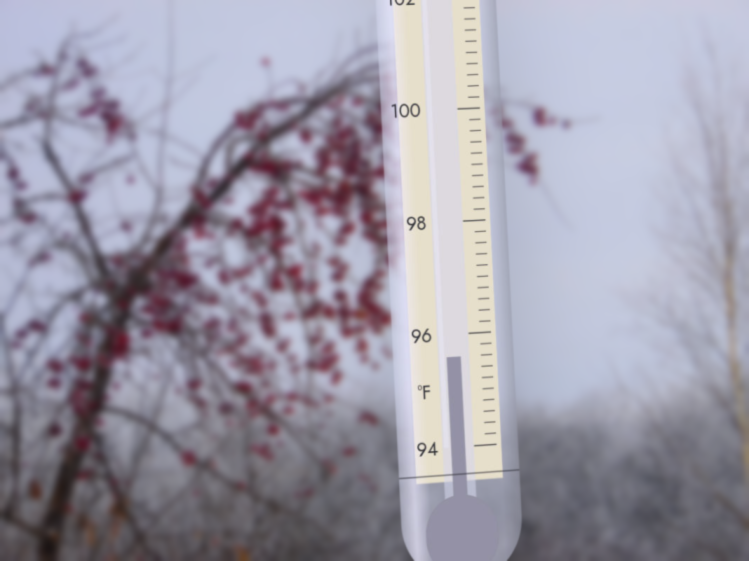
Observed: 95.6 °F
